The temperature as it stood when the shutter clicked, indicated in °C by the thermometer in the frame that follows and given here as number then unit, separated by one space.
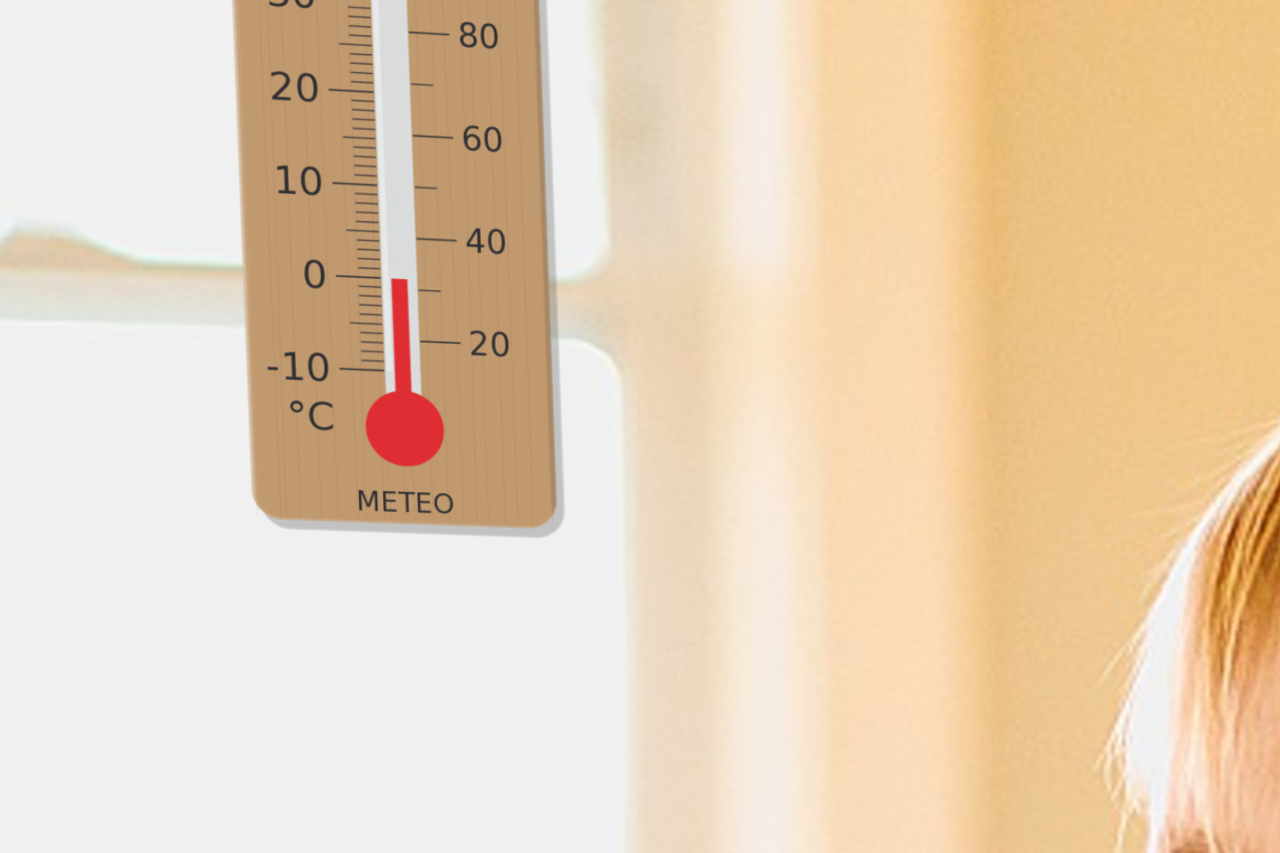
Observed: 0 °C
